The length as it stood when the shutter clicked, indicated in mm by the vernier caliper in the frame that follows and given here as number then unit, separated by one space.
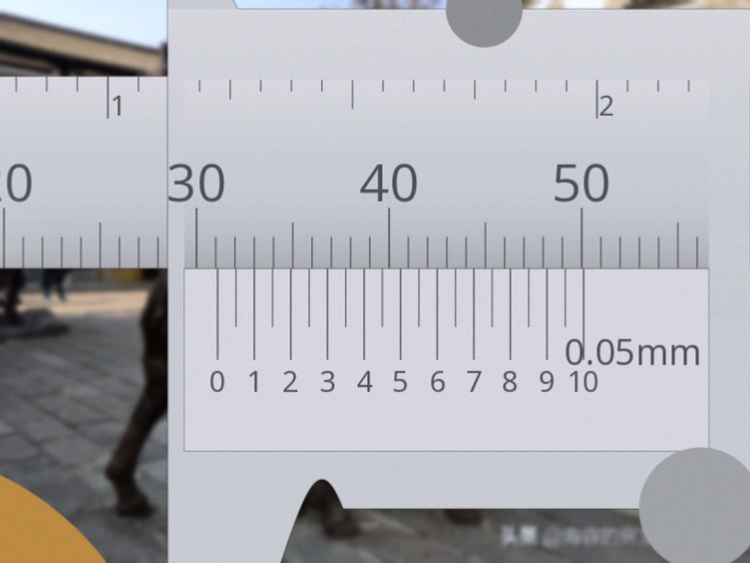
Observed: 31.1 mm
